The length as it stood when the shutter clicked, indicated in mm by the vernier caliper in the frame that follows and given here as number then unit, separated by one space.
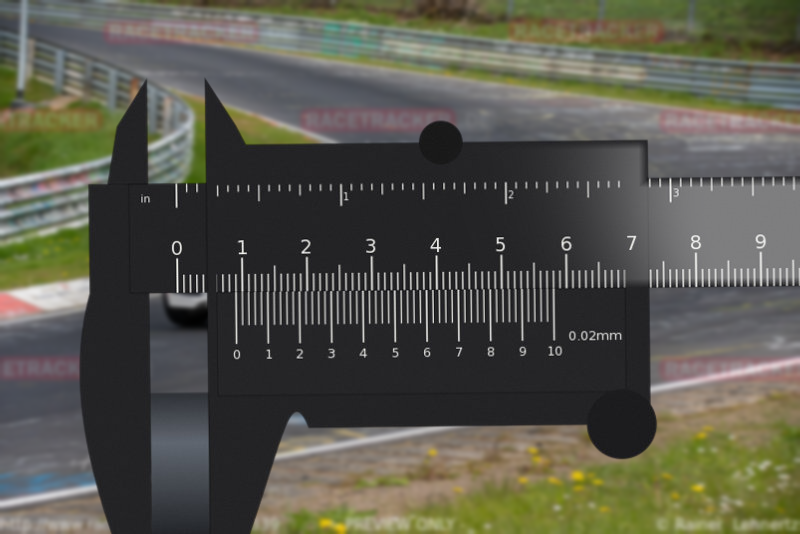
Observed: 9.0 mm
